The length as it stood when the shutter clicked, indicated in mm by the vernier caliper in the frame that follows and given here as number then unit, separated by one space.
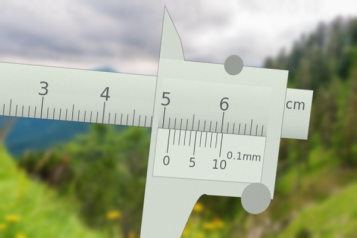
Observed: 51.2 mm
